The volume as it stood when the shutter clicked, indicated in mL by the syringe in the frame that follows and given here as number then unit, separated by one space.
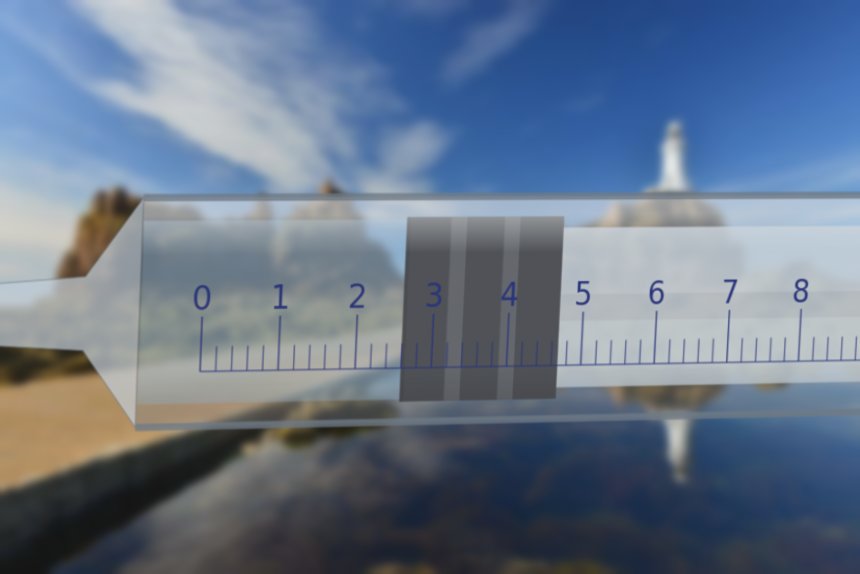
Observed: 2.6 mL
